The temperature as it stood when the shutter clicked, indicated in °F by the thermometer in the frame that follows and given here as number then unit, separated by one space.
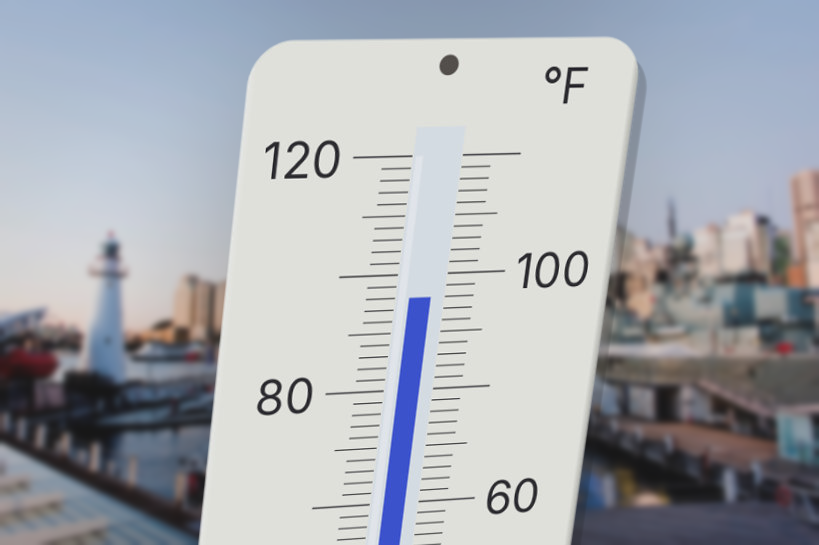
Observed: 96 °F
